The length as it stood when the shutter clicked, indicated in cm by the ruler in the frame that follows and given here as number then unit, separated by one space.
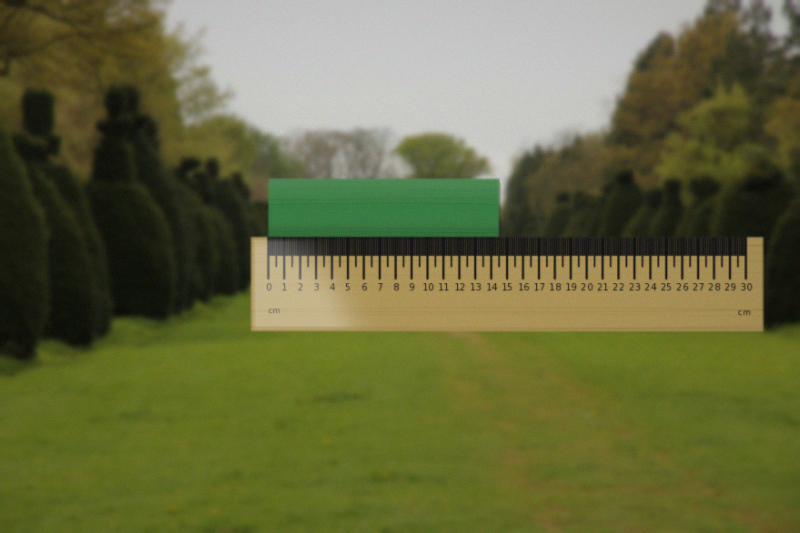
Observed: 14.5 cm
